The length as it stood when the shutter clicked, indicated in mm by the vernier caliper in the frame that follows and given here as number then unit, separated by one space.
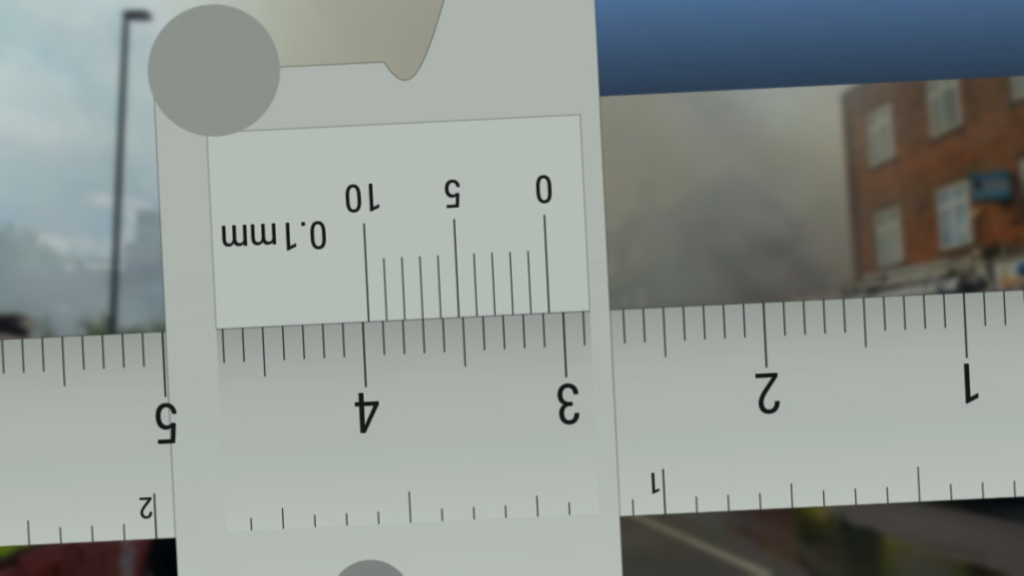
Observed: 30.7 mm
